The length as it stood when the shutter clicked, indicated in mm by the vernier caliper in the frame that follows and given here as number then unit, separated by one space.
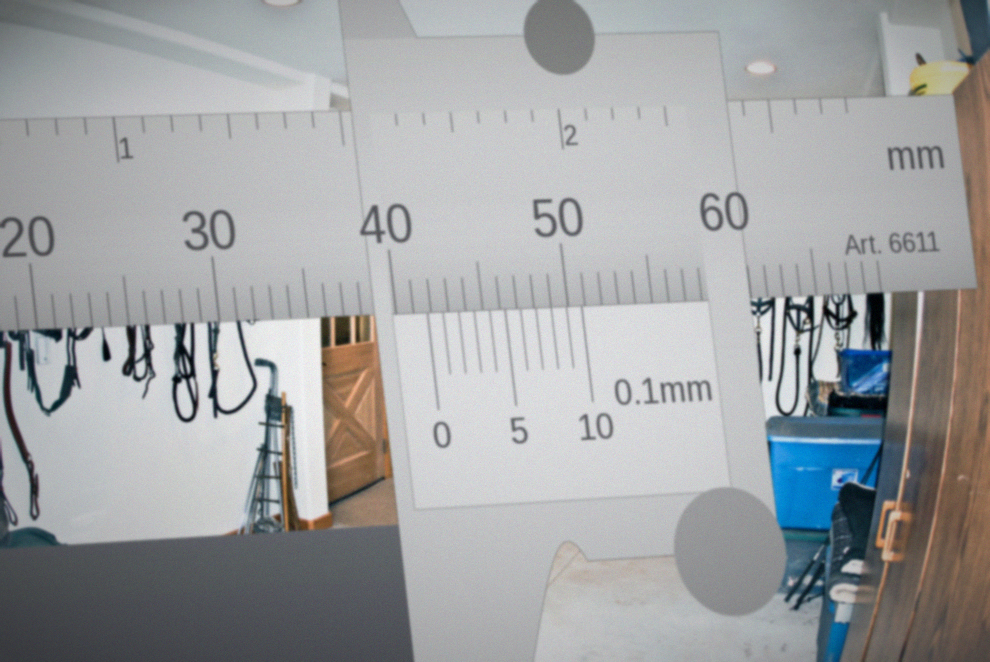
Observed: 41.8 mm
